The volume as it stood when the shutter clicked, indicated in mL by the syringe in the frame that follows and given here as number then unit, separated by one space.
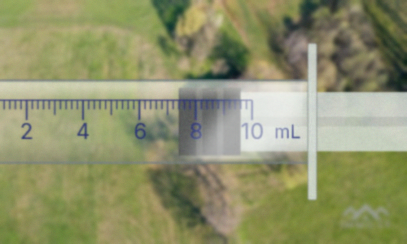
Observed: 7.4 mL
